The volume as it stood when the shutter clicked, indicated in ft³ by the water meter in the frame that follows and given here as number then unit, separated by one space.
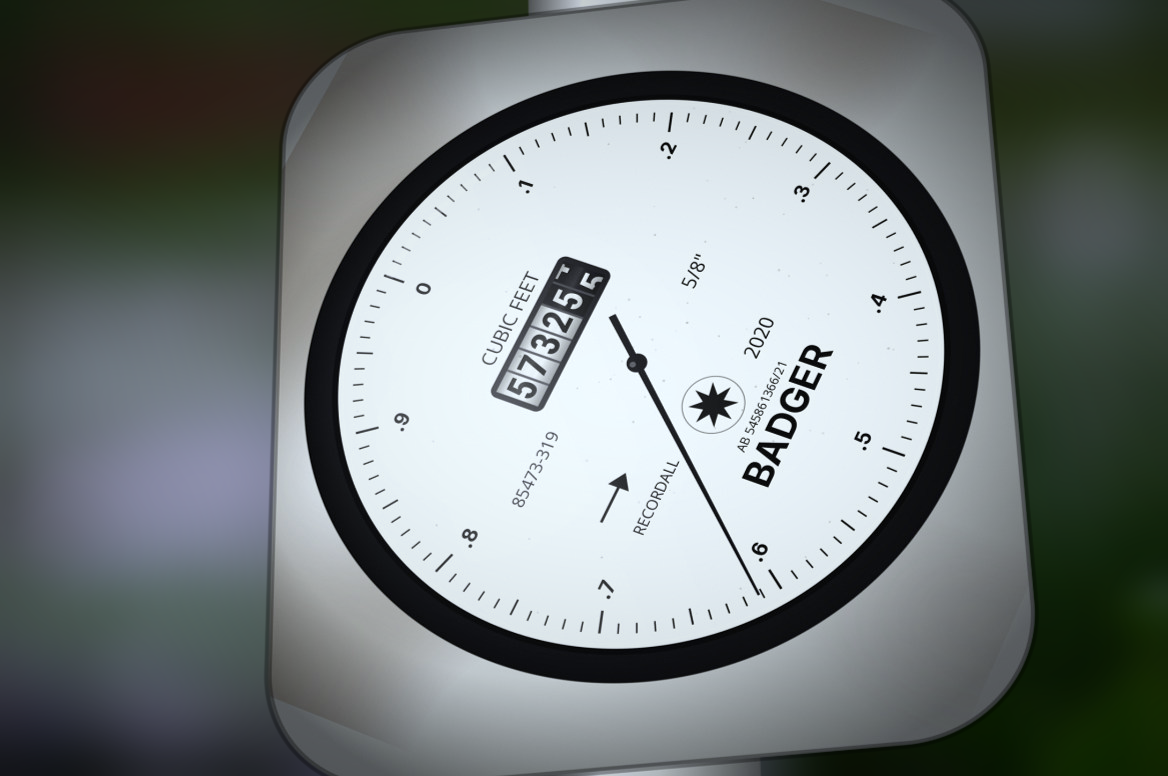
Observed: 573254.61 ft³
